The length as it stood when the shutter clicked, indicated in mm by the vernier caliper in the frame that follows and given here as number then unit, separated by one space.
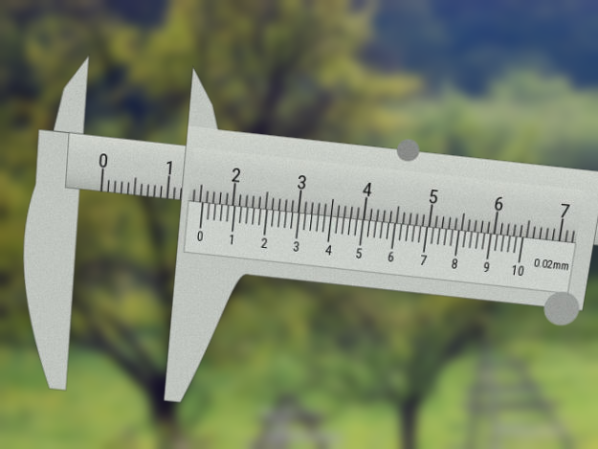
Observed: 15.4 mm
